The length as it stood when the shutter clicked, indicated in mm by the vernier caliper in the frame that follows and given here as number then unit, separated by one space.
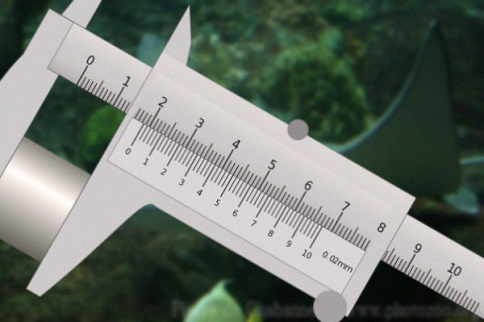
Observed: 18.5 mm
